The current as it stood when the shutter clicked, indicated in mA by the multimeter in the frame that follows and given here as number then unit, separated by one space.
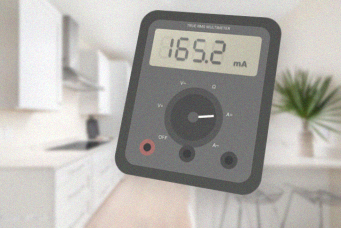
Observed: 165.2 mA
